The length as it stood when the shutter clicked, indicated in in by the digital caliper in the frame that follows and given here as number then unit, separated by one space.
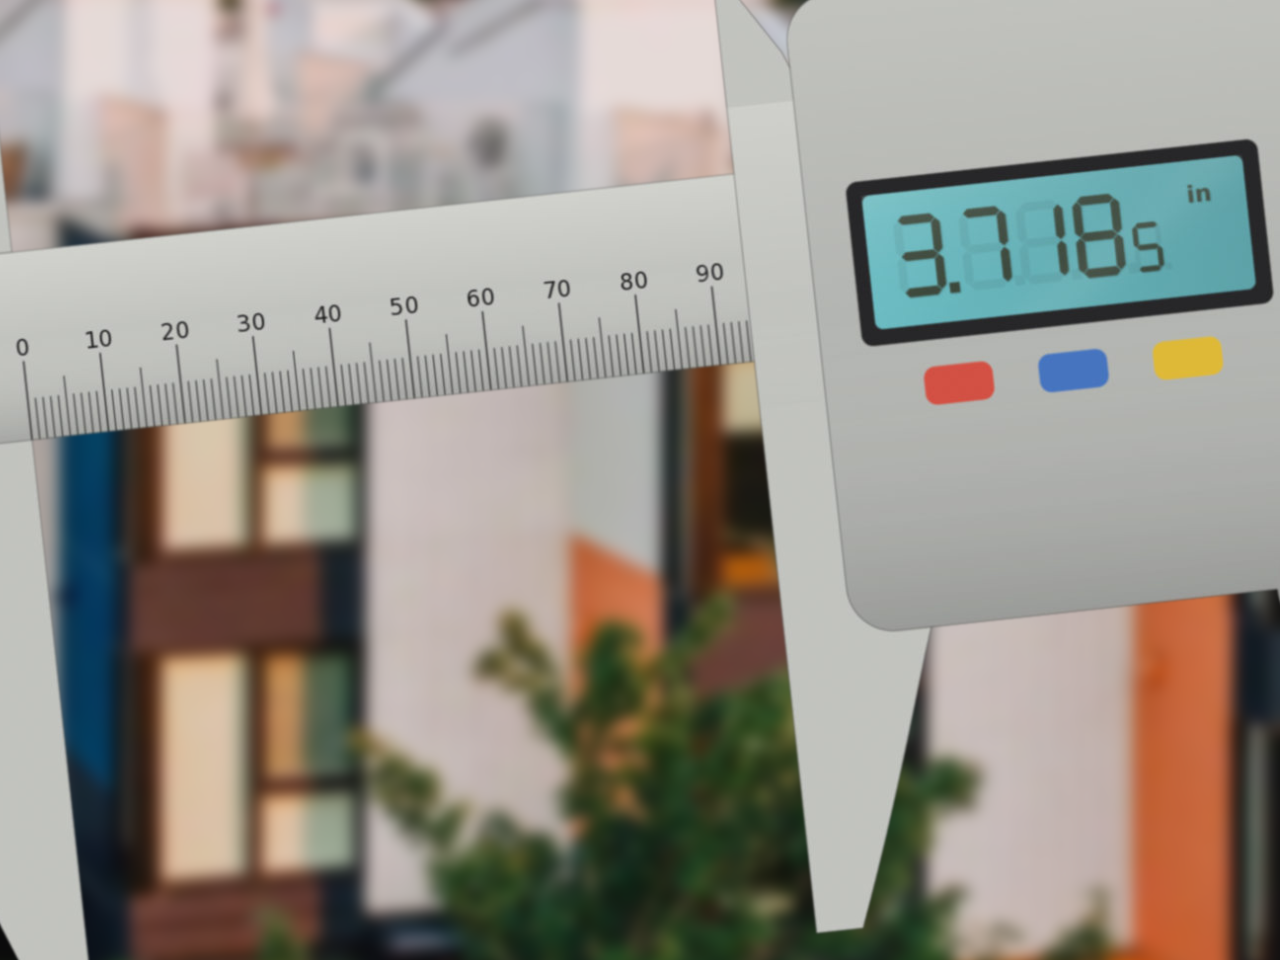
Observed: 3.7185 in
